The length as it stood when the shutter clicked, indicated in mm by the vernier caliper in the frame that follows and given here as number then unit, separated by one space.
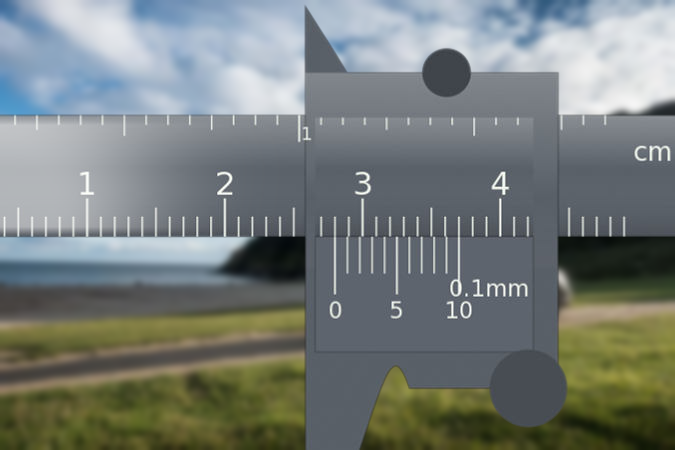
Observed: 28.0 mm
